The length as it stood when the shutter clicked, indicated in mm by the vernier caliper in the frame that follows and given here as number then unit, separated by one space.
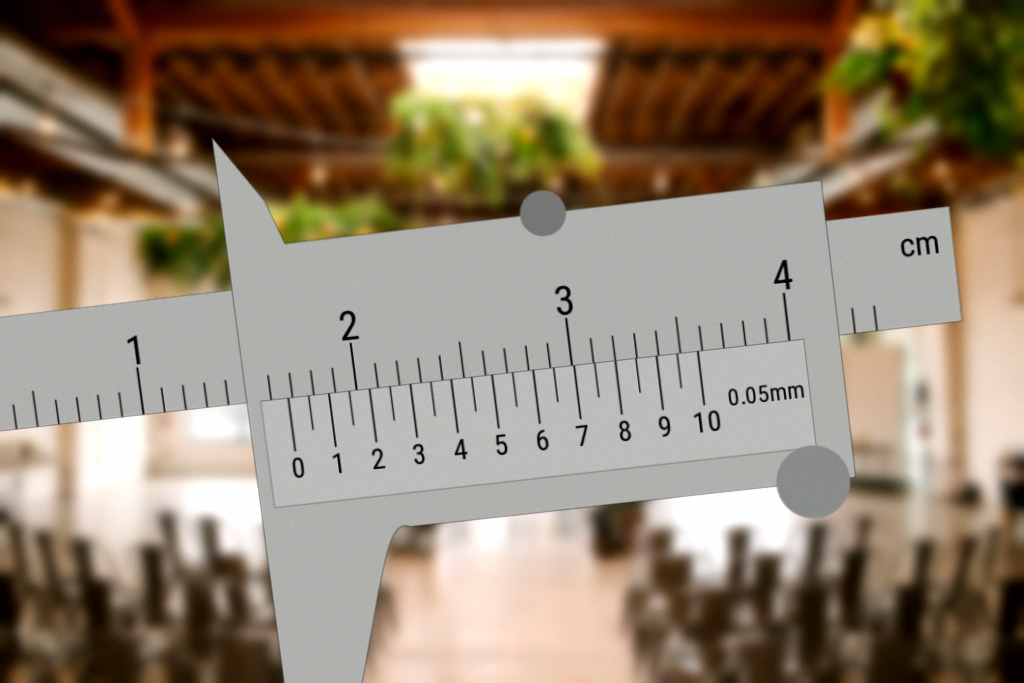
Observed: 16.8 mm
